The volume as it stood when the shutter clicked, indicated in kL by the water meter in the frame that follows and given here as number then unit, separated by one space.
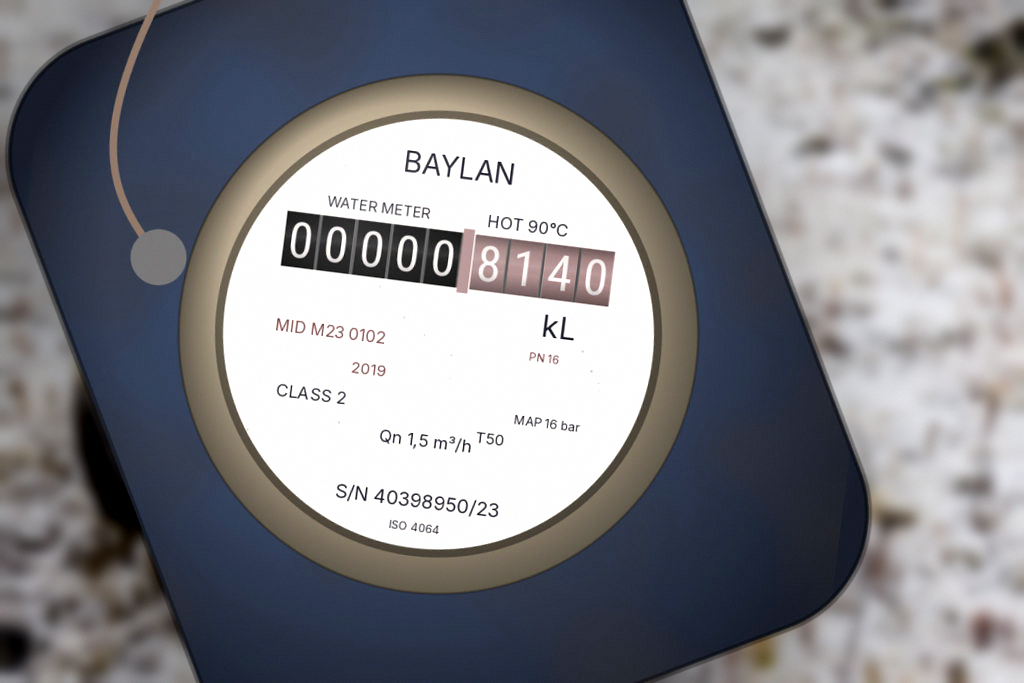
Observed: 0.8140 kL
